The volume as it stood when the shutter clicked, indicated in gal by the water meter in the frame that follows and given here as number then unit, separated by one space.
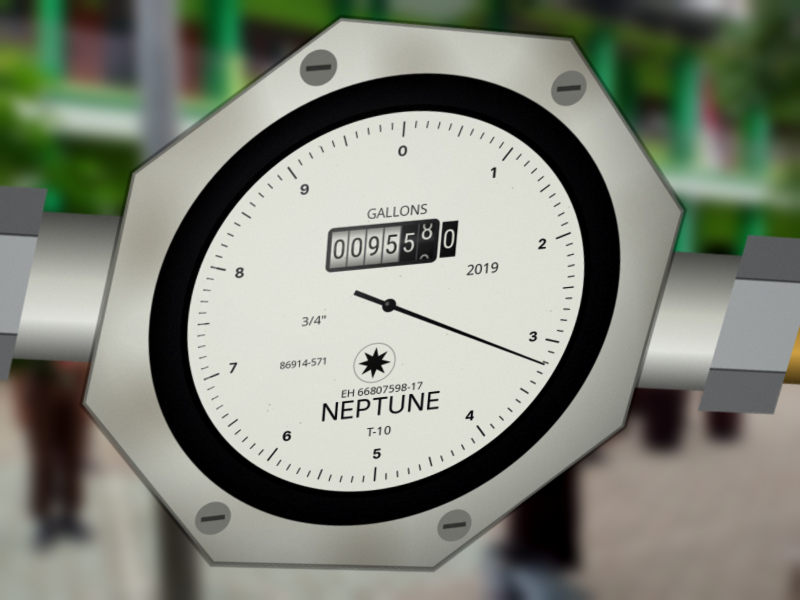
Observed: 95583.2 gal
